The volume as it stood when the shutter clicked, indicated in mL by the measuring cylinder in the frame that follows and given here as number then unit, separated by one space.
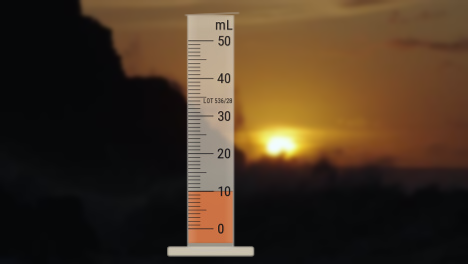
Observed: 10 mL
